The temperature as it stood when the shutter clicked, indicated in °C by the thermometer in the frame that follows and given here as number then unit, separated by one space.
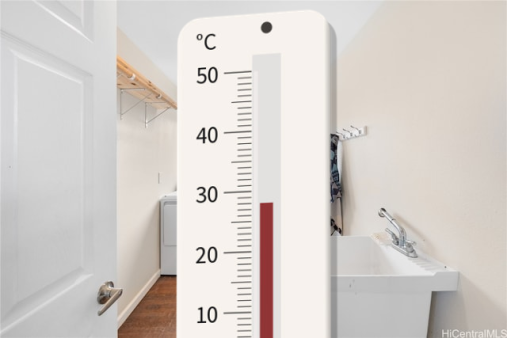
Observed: 28 °C
